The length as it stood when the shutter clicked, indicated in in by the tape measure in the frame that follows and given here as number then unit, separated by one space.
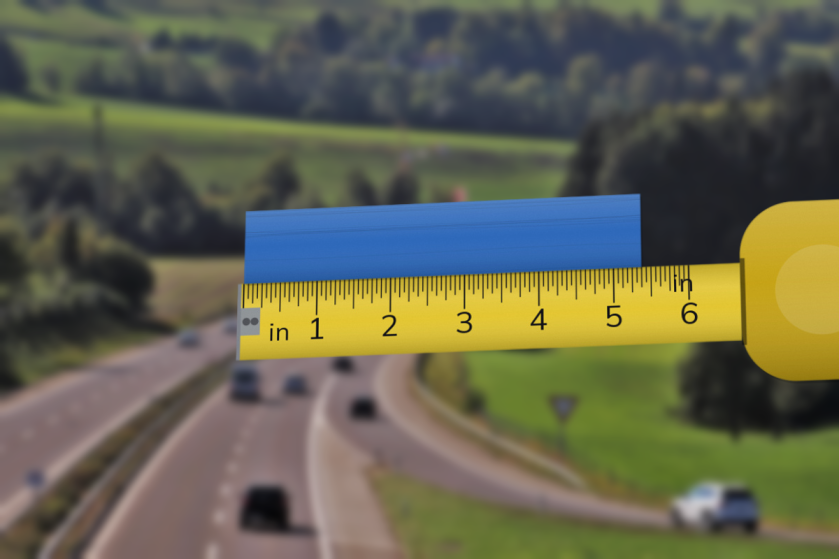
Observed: 5.375 in
